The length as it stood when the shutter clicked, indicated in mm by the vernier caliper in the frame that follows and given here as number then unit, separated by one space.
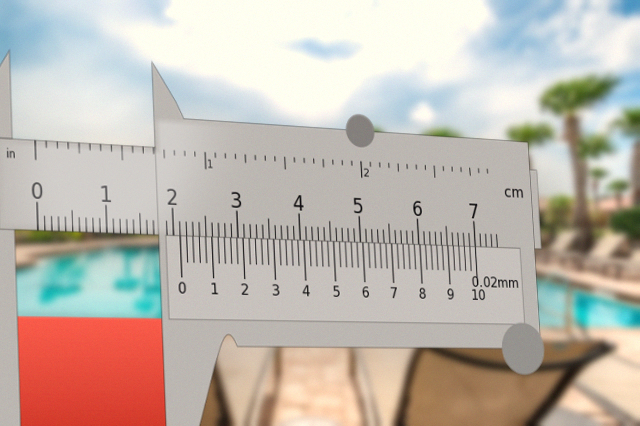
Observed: 21.0 mm
